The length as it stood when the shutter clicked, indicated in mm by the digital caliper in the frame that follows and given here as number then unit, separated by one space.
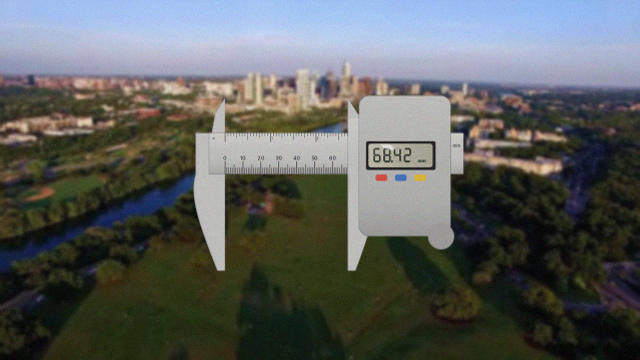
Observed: 68.42 mm
